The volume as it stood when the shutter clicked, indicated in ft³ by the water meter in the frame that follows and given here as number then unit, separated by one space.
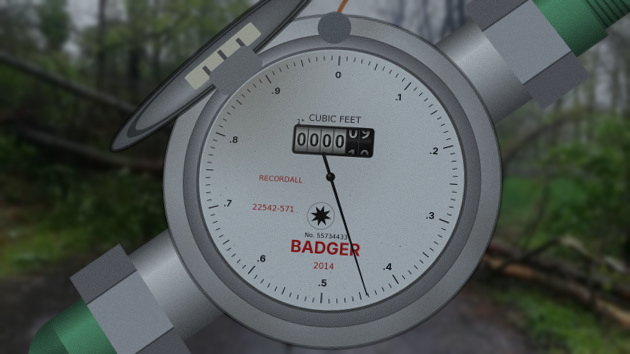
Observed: 9.44 ft³
